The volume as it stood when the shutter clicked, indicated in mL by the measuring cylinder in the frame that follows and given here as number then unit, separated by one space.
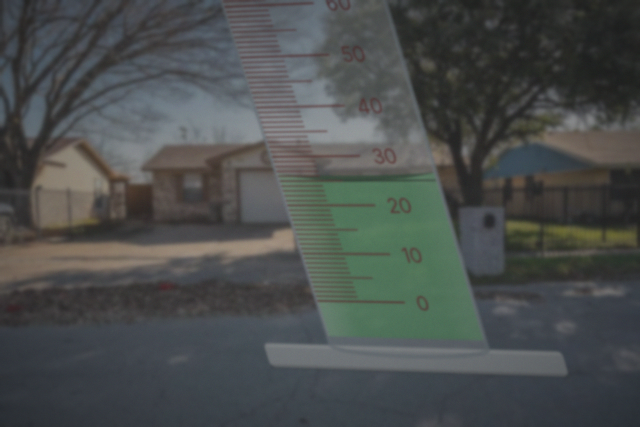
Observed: 25 mL
